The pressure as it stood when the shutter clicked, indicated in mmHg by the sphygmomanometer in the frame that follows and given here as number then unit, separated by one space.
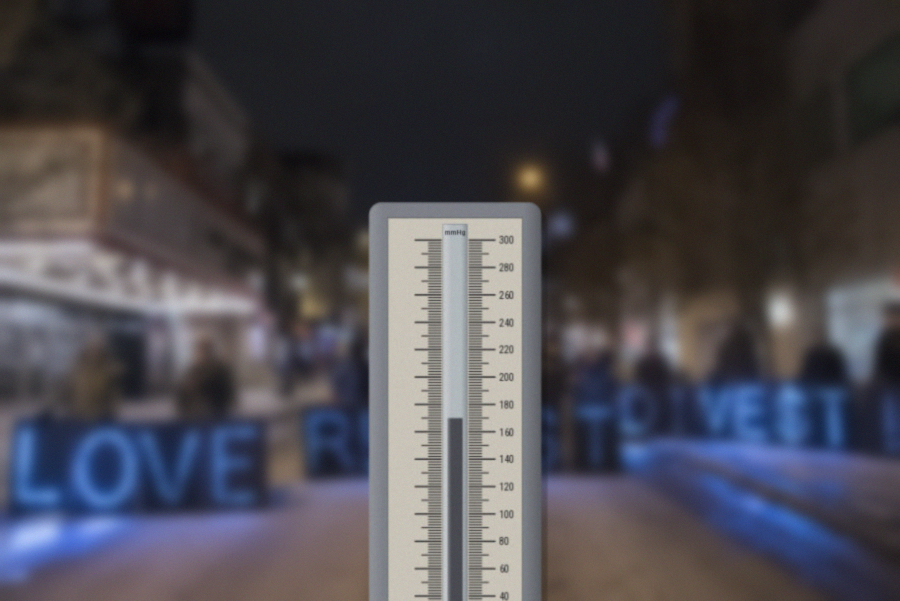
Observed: 170 mmHg
